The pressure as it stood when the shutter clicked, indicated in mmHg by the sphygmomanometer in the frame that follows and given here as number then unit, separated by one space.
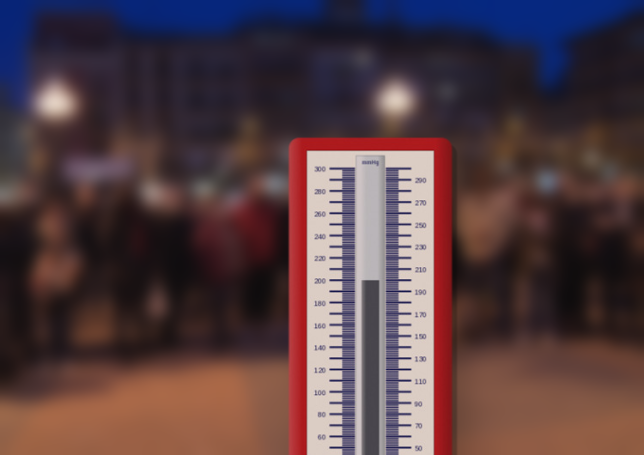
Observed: 200 mmHg
